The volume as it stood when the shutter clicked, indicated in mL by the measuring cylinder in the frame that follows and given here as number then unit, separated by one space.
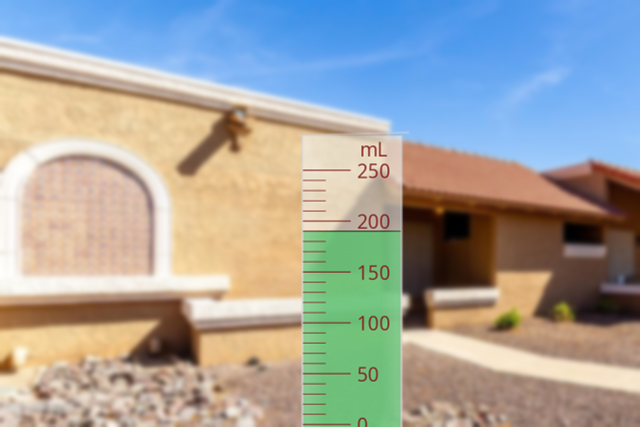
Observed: 190 mL
